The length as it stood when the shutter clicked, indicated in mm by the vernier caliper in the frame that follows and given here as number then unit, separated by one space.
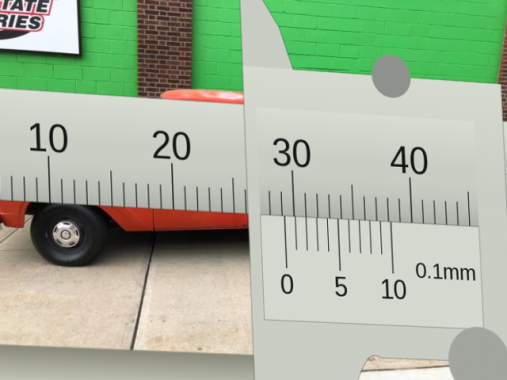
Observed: 29.2 mm
